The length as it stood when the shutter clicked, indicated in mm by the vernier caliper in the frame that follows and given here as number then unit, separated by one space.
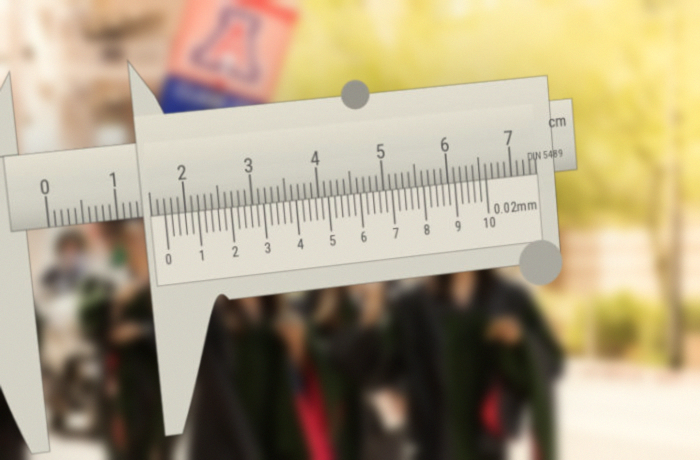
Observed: 17.0 mm
